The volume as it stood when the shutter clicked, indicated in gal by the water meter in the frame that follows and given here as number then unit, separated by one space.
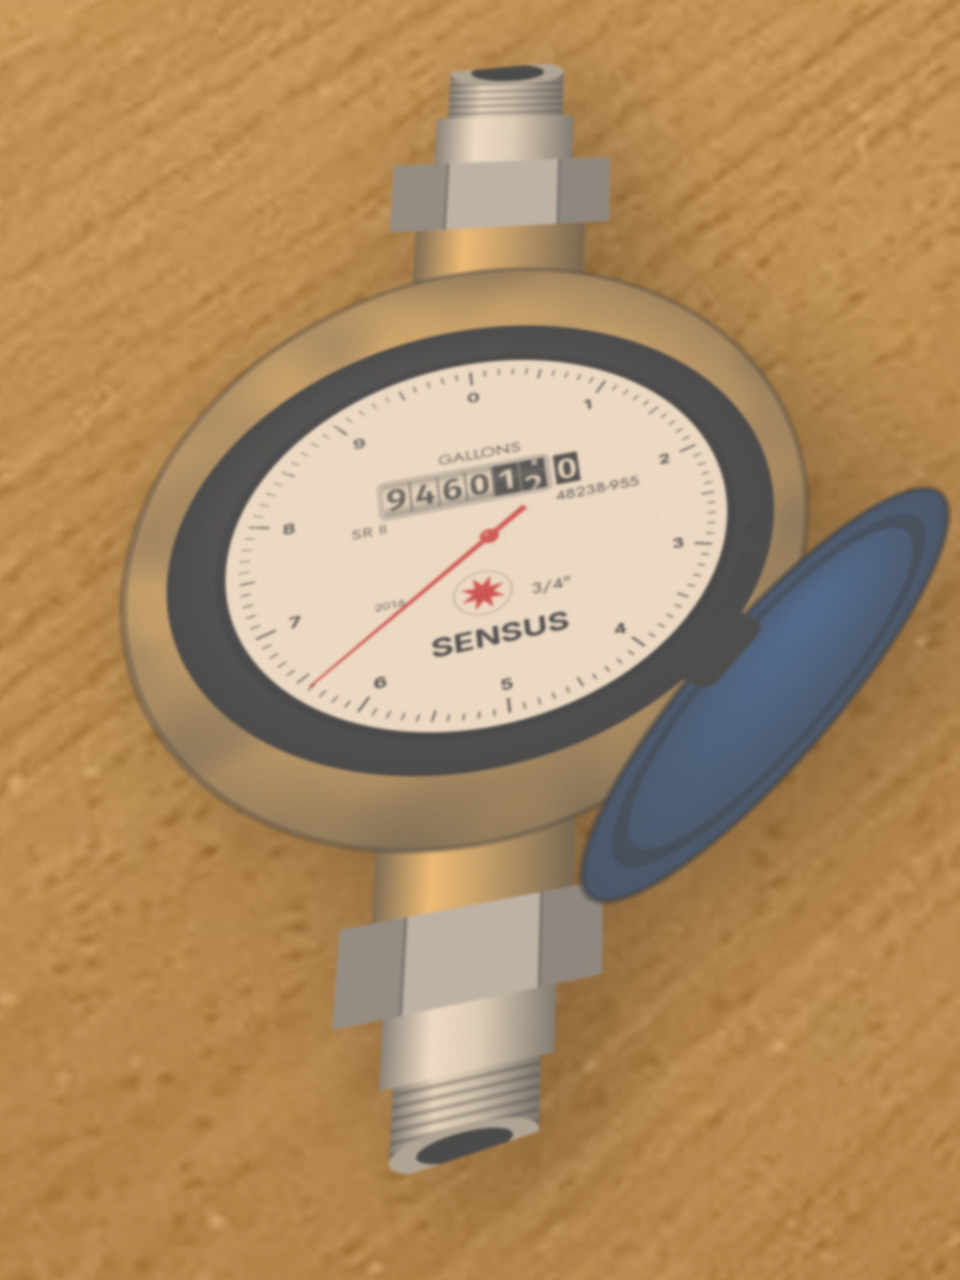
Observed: 9460116.4 gal
